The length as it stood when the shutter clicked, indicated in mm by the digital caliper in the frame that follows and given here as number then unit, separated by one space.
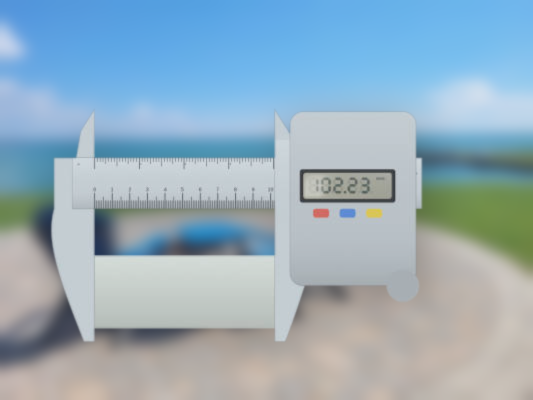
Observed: 102.23 mm
